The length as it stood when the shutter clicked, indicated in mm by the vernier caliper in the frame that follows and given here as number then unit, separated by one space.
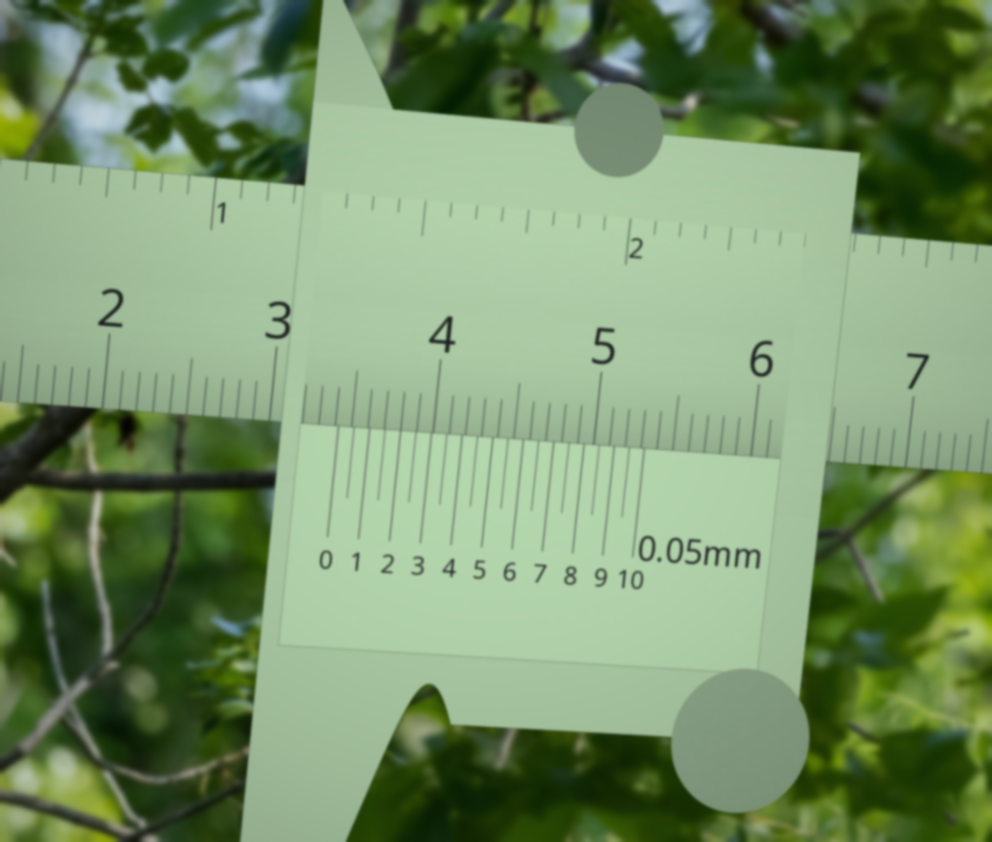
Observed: 34.2 mm
